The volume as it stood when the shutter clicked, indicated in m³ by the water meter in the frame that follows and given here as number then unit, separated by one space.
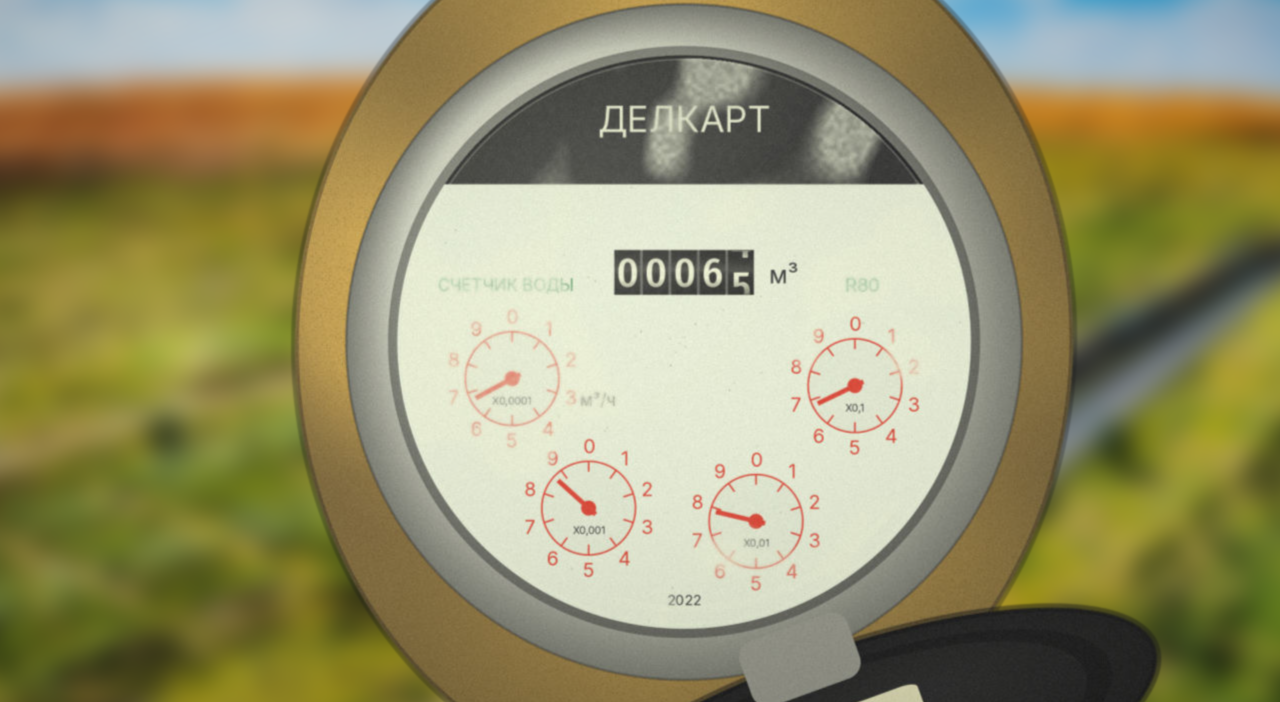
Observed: 64.6786 m³
